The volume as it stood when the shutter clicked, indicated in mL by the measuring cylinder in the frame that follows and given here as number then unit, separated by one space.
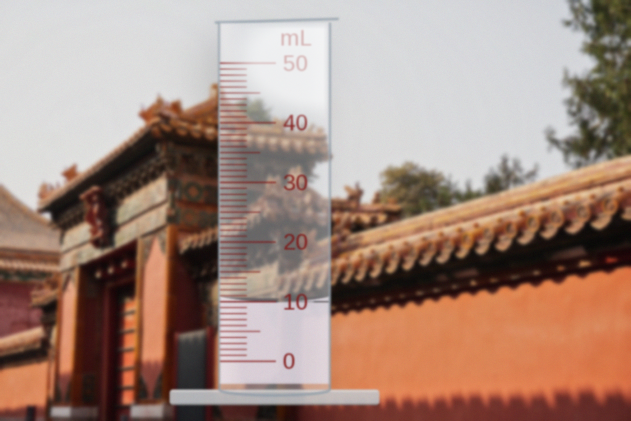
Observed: 10 mL
